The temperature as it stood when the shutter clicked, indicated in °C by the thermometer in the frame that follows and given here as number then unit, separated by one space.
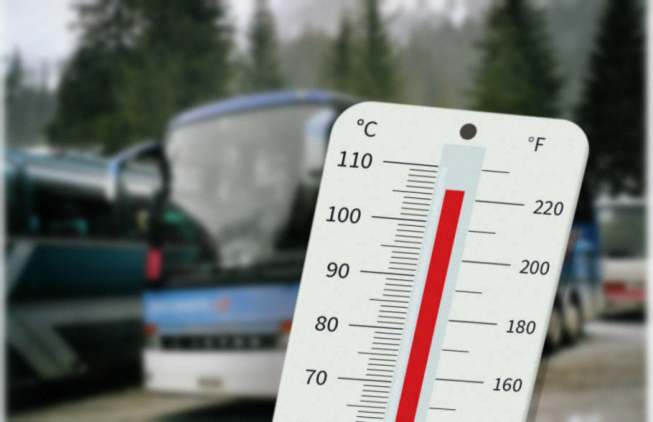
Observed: 106 °C
